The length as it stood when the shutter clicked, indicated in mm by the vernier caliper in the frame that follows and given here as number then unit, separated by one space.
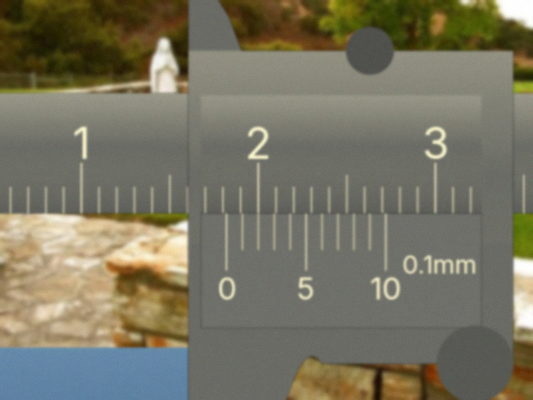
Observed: 18.2 mm
